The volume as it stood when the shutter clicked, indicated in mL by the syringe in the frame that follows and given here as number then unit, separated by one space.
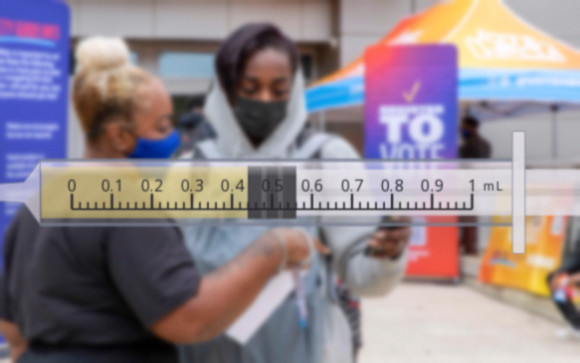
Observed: 0.44 mL
